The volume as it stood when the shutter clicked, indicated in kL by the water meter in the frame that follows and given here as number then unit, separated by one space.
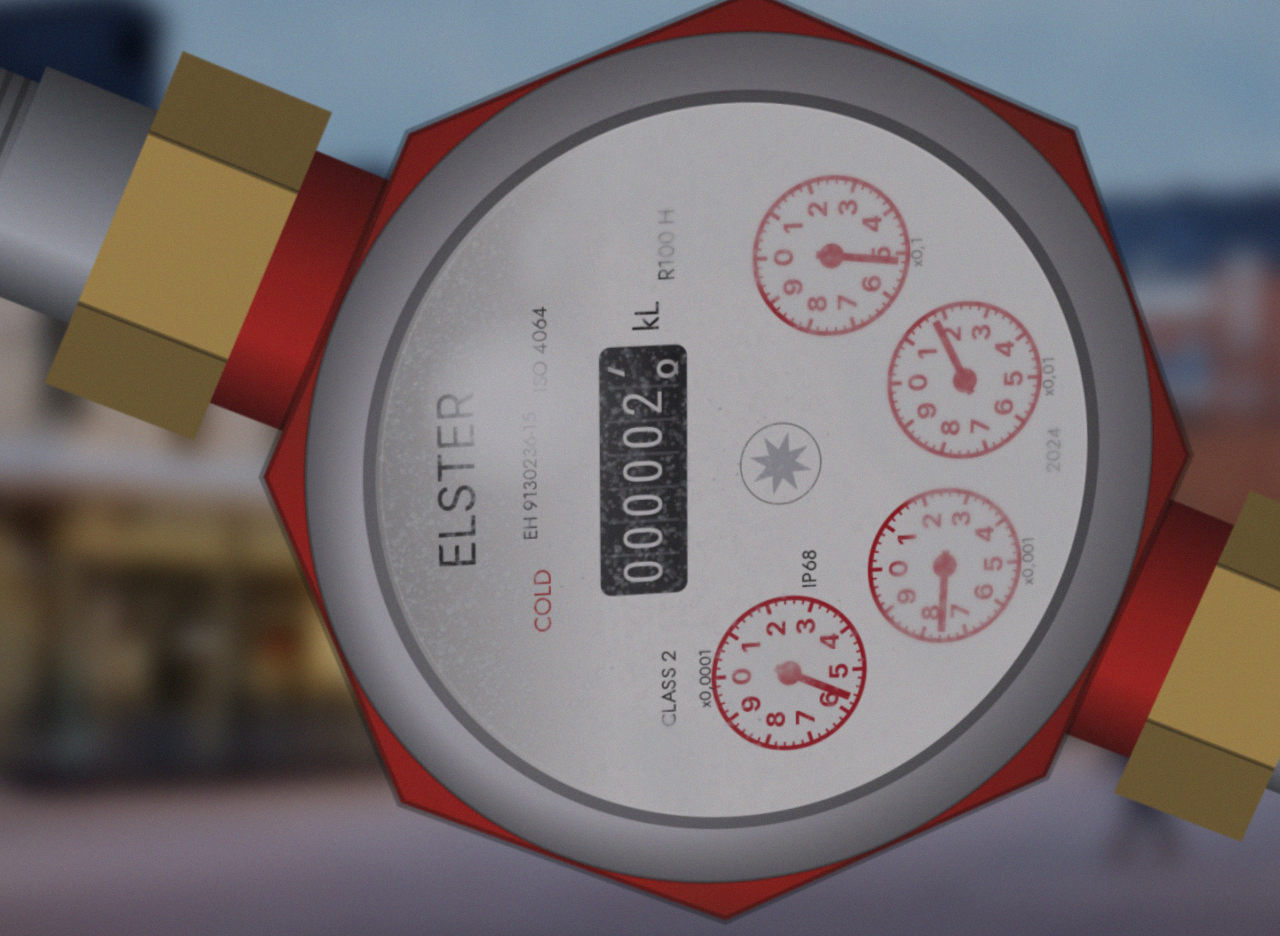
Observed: 27.5175 kL
